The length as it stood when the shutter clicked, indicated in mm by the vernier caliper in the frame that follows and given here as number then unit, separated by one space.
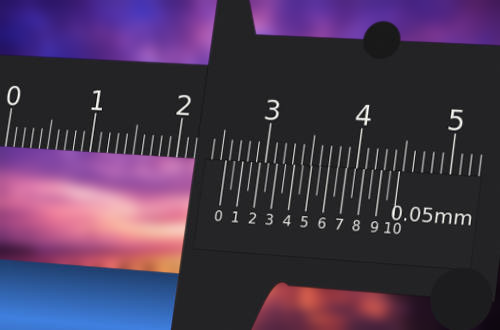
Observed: 25.6 mm
